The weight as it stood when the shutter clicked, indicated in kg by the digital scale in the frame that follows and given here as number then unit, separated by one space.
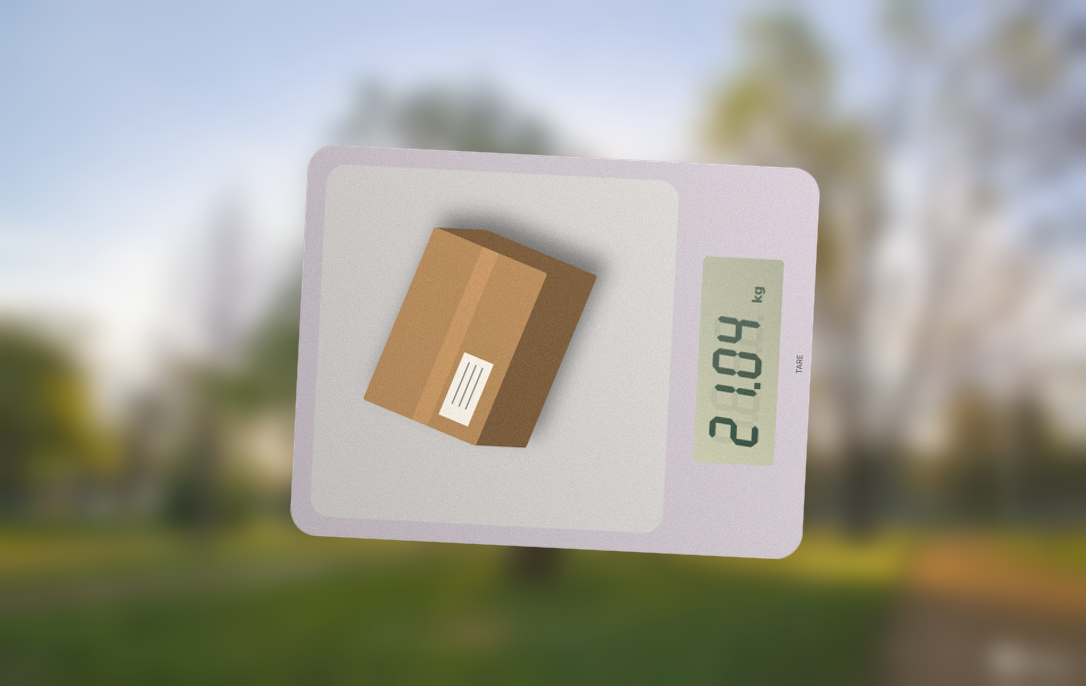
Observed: 21.04 kg
